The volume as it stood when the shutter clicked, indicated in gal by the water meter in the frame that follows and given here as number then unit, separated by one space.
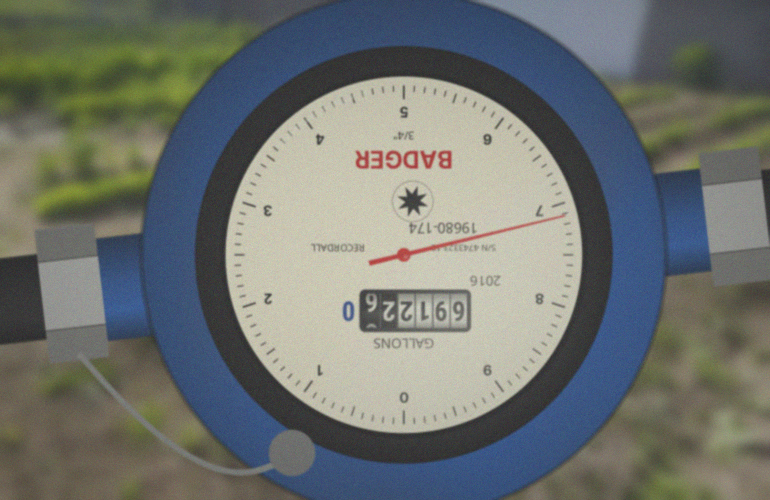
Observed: 6912257.1 gal
